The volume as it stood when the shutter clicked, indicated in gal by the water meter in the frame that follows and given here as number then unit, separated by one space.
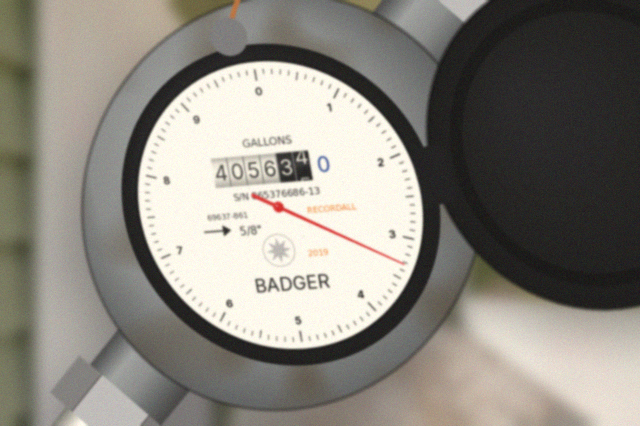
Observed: 4056343.3 gal
